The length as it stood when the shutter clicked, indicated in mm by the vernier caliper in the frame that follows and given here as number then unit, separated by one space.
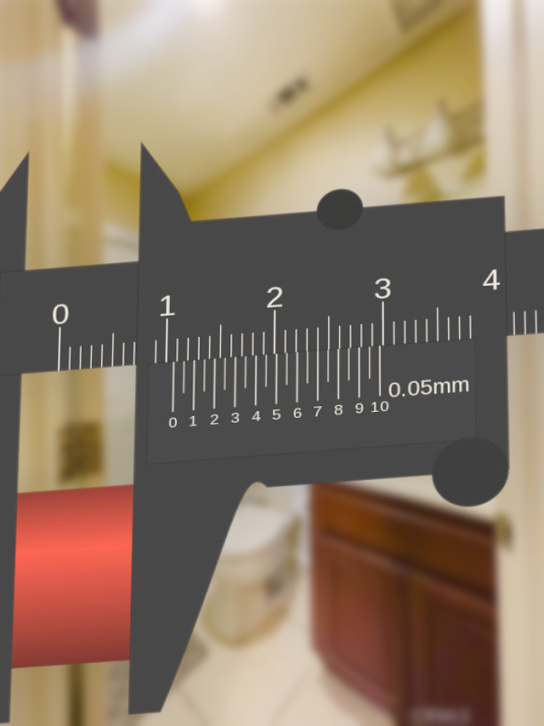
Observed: 10.7 mm
